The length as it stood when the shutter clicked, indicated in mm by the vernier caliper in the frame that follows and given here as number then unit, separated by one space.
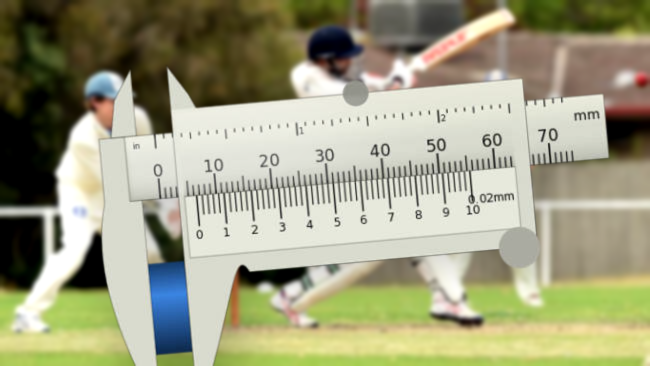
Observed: 6.5 mm
